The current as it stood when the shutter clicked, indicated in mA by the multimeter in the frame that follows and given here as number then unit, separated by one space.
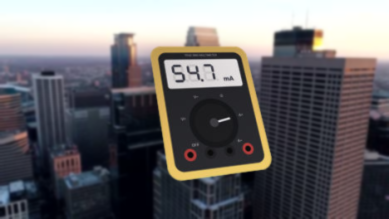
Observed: 54.7 mA
